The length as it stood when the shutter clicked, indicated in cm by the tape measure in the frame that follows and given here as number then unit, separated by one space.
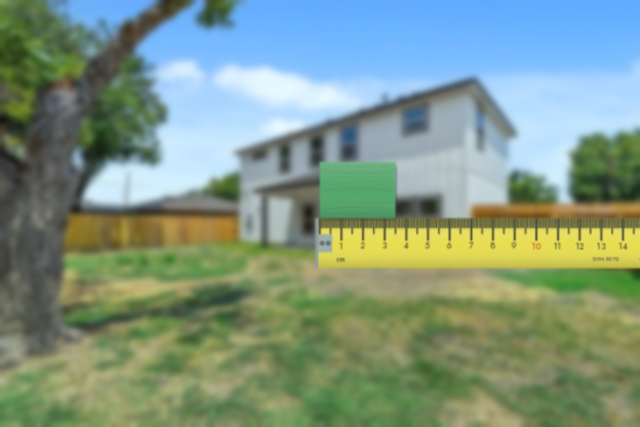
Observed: 3.5 cm
